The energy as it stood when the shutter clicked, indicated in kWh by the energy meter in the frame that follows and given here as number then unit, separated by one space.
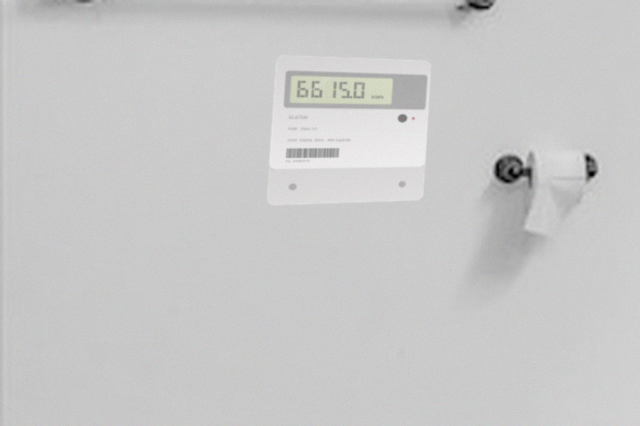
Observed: 6615.0 kWh
